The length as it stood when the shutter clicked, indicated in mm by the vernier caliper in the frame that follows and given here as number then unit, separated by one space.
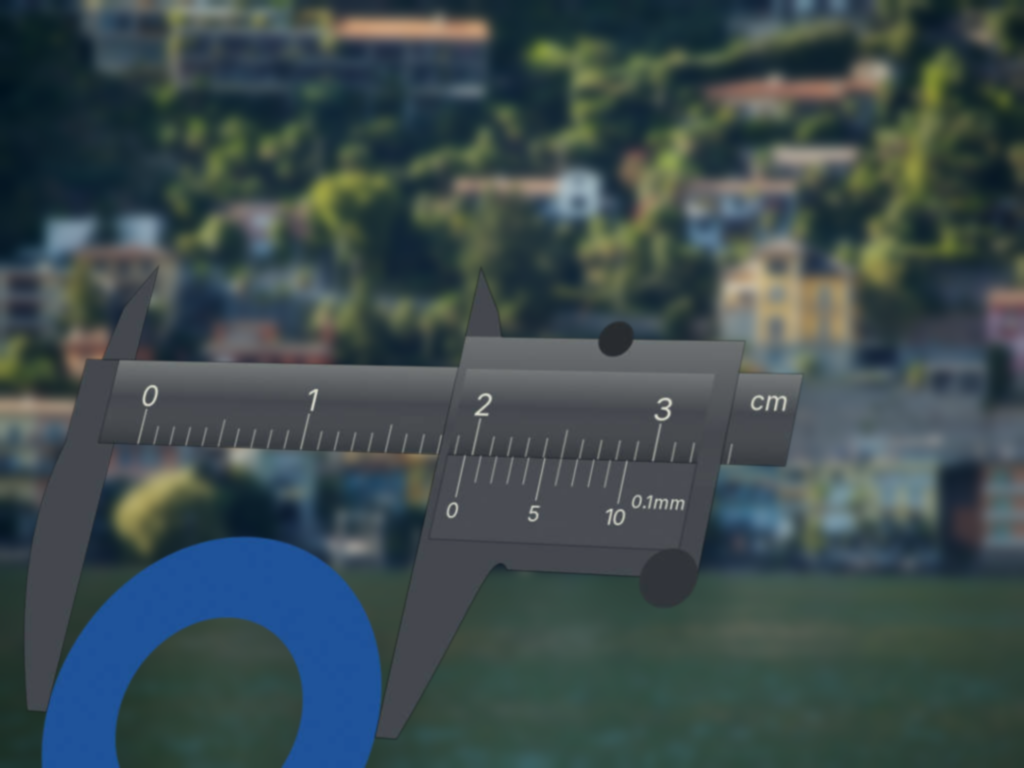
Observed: 19.6 mm
